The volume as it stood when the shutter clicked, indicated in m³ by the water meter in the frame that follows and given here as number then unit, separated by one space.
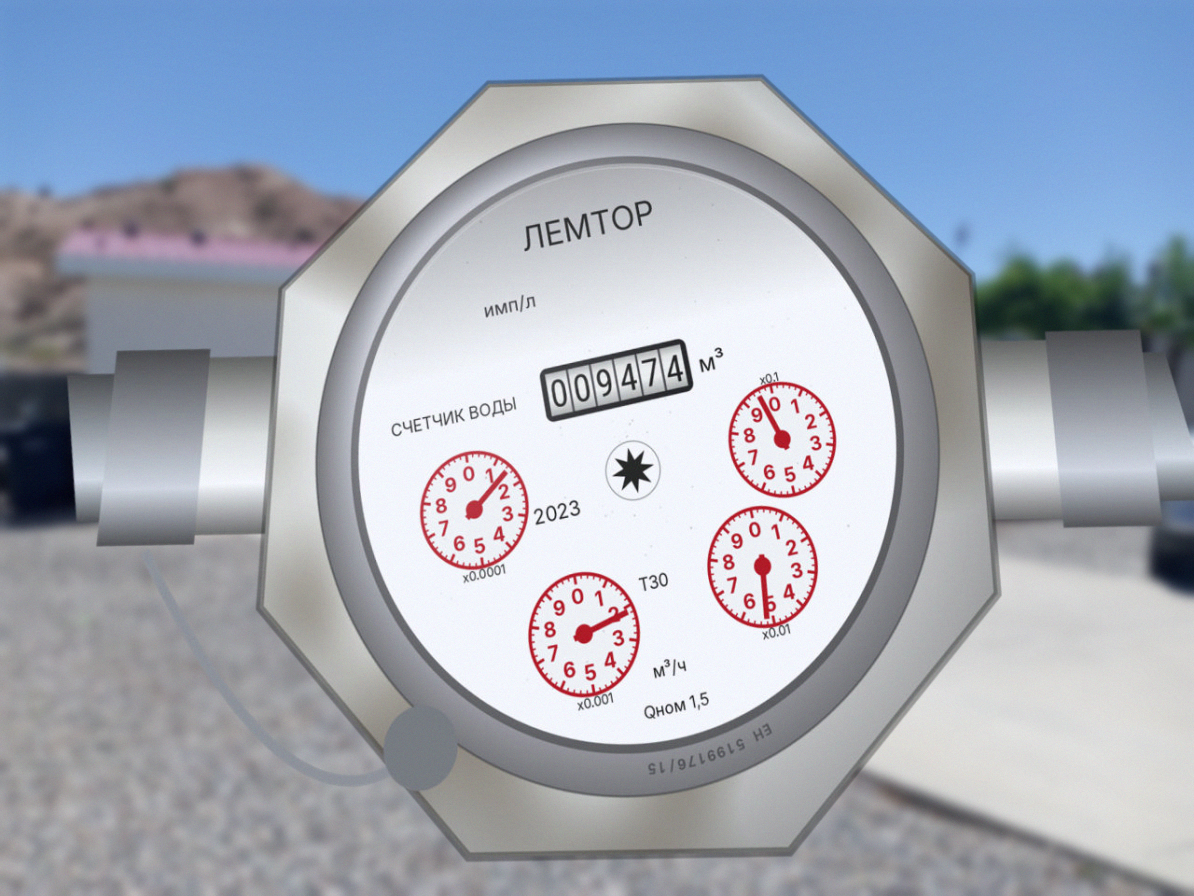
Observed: 9473.9521 m³
